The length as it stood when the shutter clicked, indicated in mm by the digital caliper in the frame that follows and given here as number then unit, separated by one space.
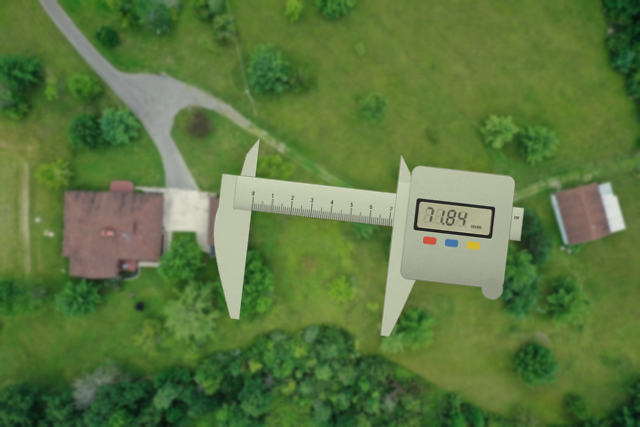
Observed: 71.84 mm
